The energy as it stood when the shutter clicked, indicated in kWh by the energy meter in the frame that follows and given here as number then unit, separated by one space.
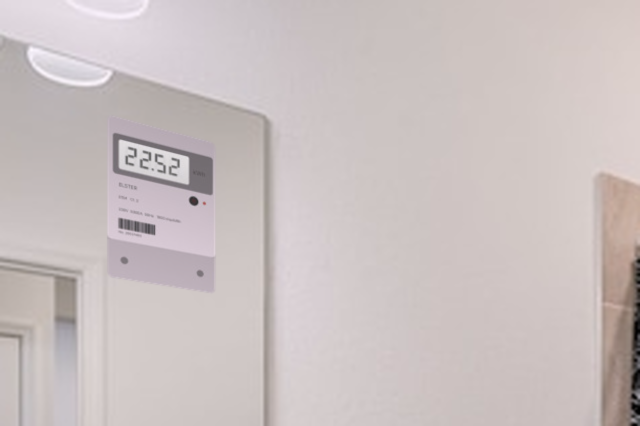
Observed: 22.52 kWh
